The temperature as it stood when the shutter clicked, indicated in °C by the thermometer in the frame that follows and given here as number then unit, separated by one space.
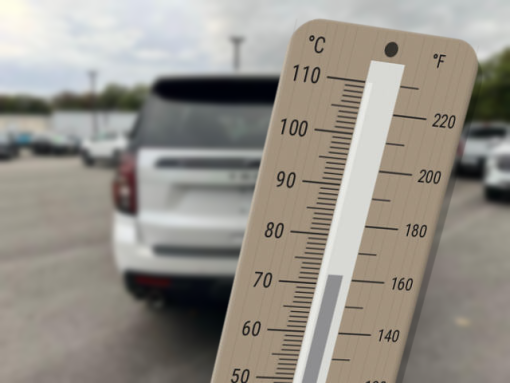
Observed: 72 °C
